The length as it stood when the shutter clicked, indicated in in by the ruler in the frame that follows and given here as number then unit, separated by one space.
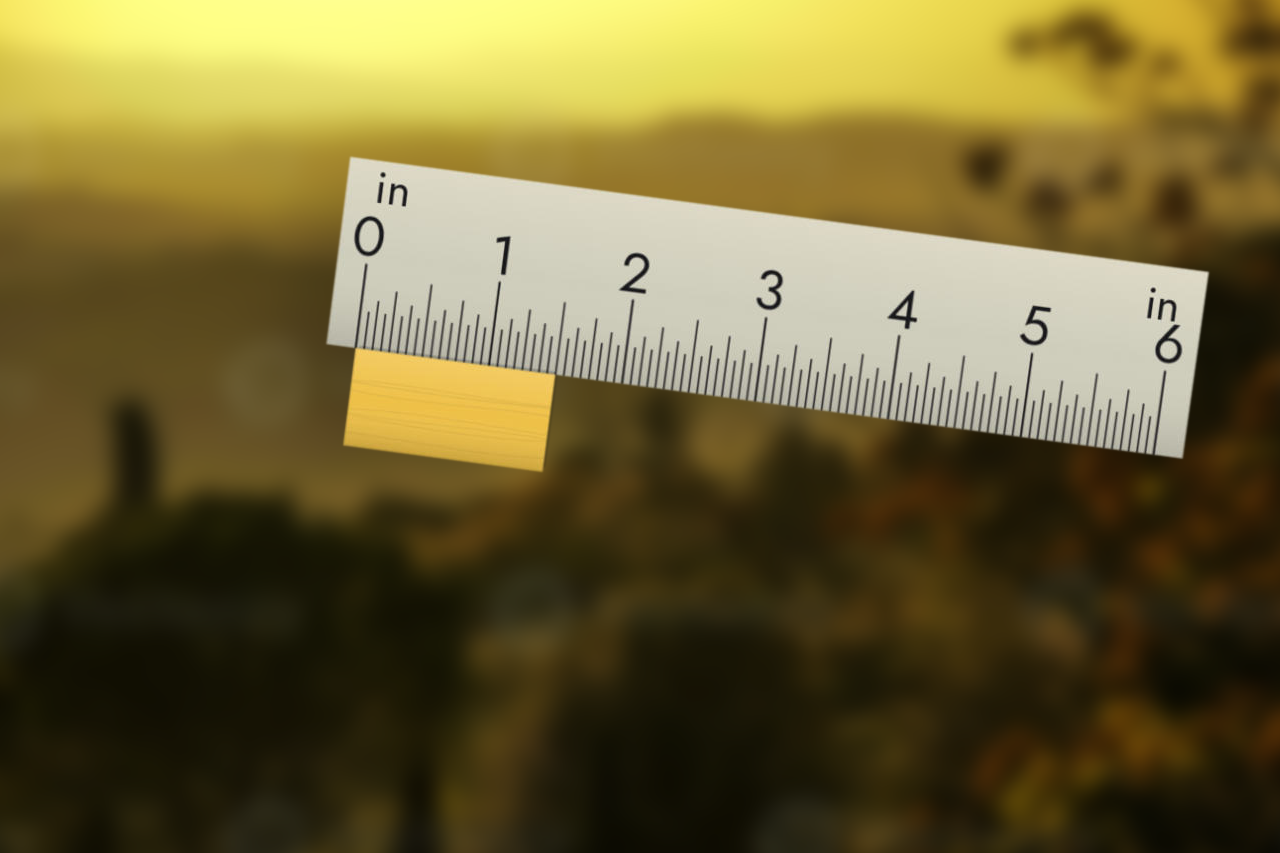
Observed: 1.5 in
